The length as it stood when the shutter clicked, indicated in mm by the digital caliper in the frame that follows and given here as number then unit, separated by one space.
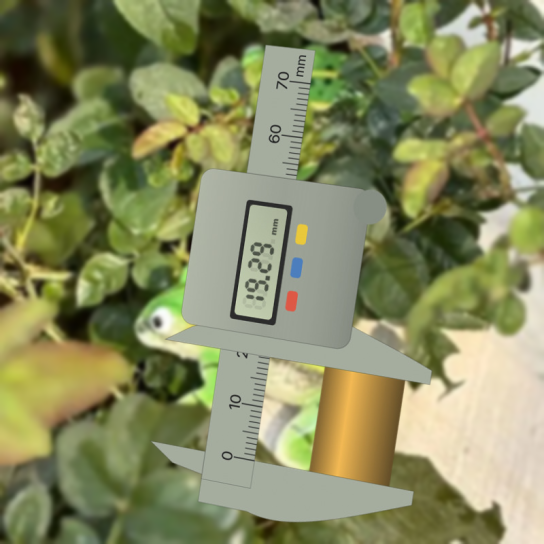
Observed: 19.29 mm
